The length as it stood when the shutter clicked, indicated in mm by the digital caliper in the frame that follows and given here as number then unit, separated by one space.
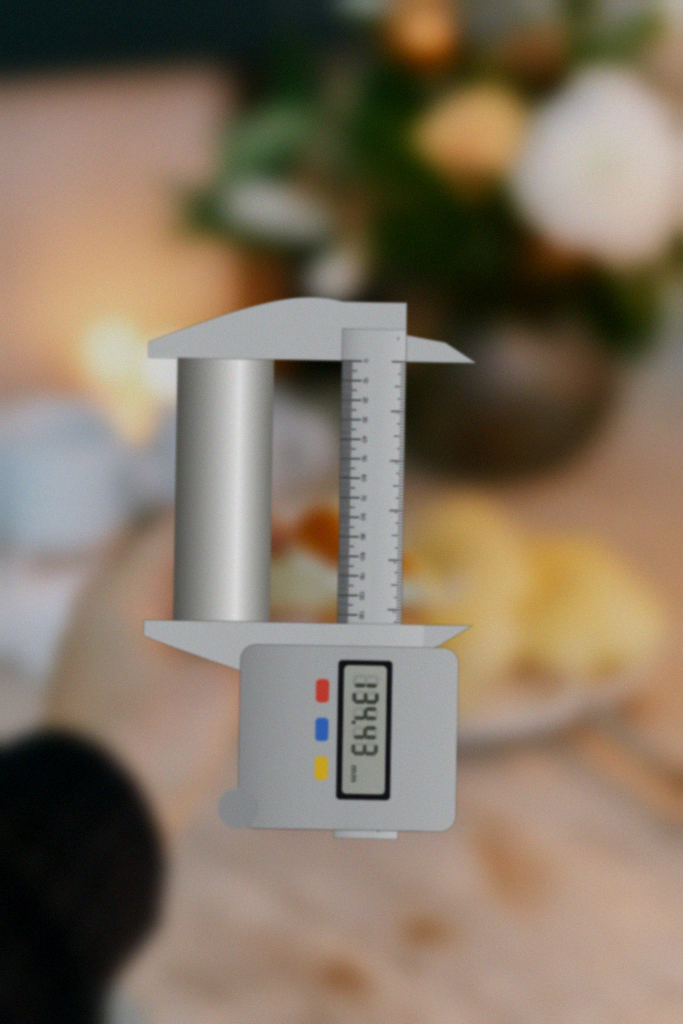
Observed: 134.43 mm
